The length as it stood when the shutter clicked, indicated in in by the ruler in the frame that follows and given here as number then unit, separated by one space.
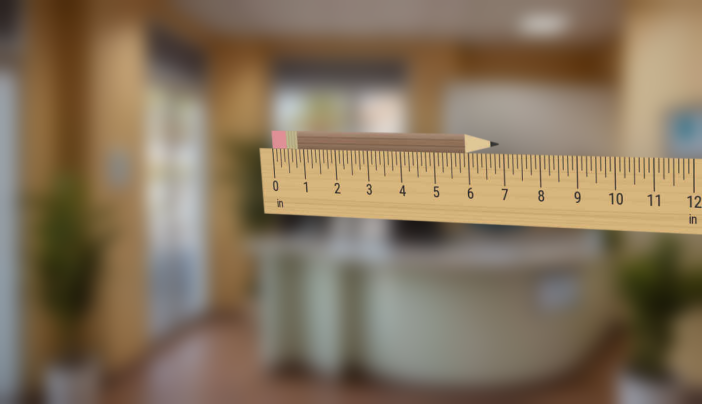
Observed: 6.875 in
